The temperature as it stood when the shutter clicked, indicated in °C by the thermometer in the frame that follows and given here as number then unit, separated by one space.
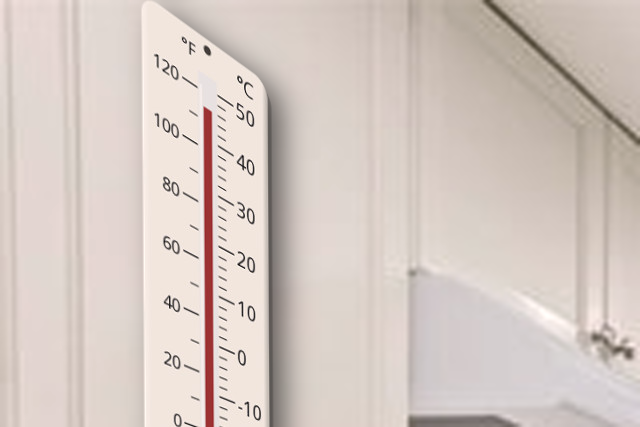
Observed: 46 °C
